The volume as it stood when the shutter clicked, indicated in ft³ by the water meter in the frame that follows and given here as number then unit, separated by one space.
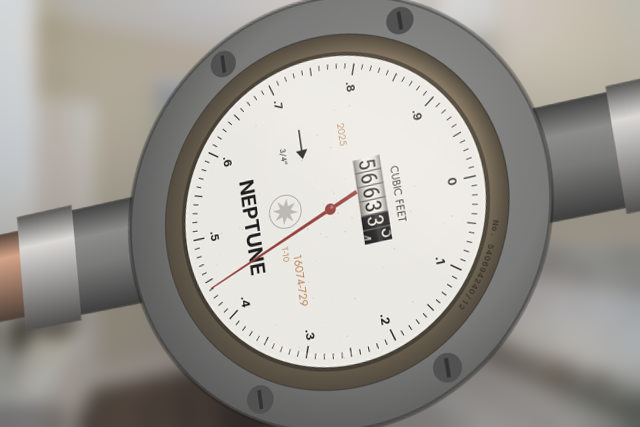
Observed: 566333.44 ft³
